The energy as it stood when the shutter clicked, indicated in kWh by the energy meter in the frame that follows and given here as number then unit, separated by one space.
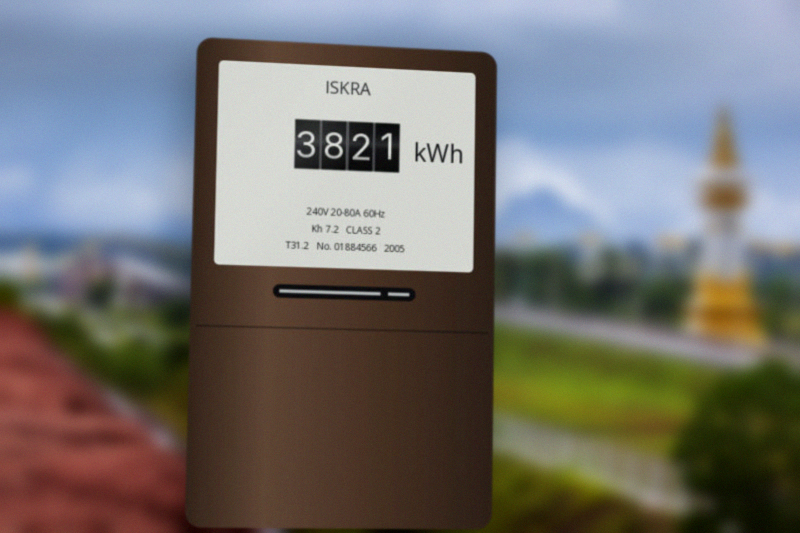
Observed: 3821 kWh
